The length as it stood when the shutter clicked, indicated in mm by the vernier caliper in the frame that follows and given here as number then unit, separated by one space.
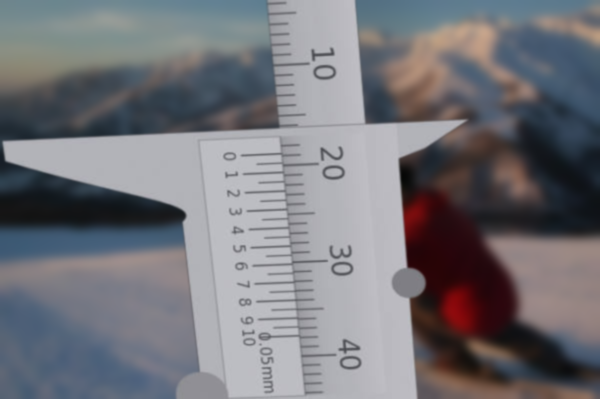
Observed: 18.8 mm
